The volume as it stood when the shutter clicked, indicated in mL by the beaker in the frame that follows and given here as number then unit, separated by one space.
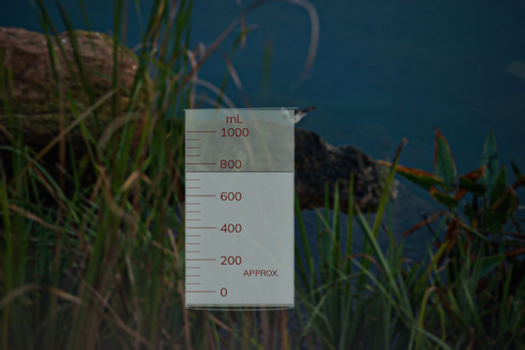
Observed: 750 mL
